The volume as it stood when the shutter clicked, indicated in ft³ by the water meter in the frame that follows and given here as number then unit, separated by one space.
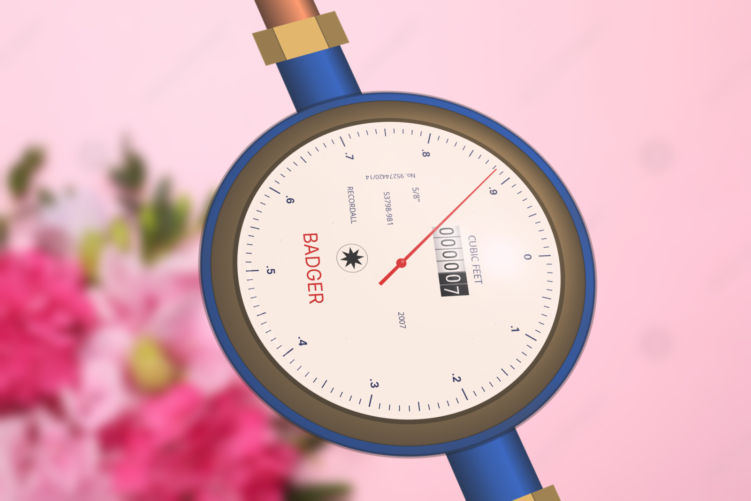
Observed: 6.88 ft³
